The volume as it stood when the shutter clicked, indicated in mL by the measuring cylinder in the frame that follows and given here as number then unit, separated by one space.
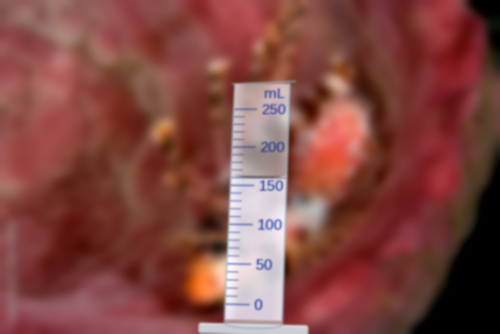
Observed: 160 mL
